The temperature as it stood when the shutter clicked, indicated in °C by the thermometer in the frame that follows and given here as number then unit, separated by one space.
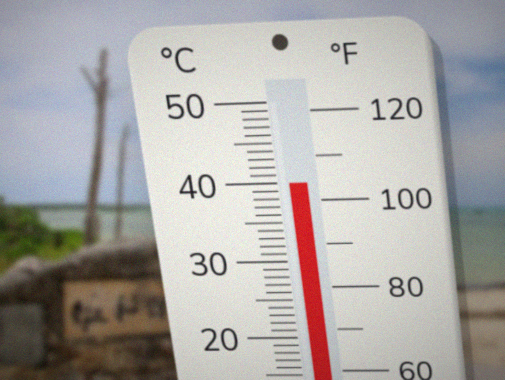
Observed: 40 °C
